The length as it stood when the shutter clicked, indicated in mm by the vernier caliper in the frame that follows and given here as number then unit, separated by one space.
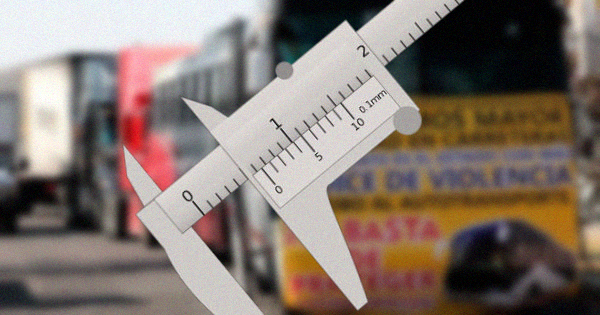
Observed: 6.5 mm
